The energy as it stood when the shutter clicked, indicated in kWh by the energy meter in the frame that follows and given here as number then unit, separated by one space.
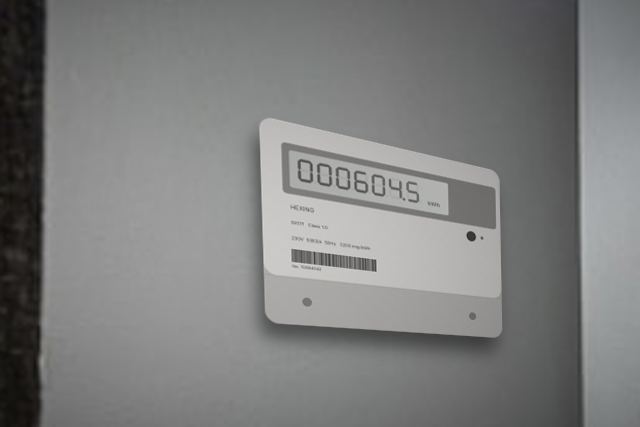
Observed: 604.5 kWh
